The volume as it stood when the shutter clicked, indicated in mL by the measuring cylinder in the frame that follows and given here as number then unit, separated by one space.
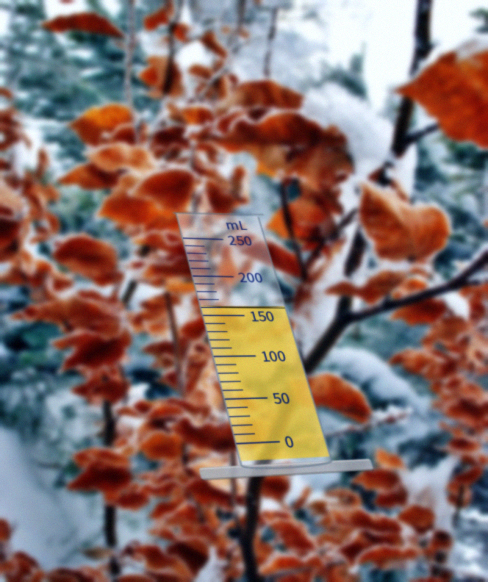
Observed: 160 mL
